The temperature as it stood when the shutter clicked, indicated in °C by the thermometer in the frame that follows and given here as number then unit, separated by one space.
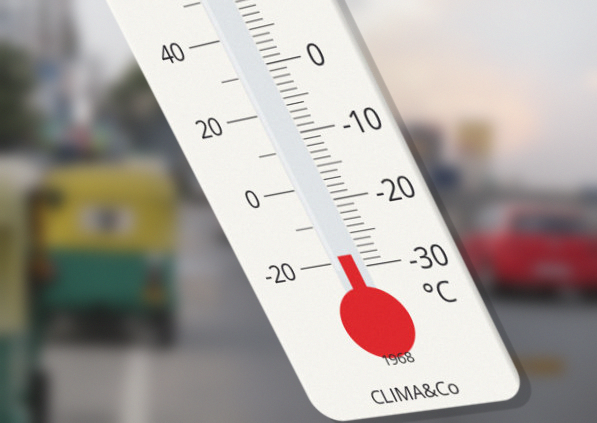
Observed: -28 °C
